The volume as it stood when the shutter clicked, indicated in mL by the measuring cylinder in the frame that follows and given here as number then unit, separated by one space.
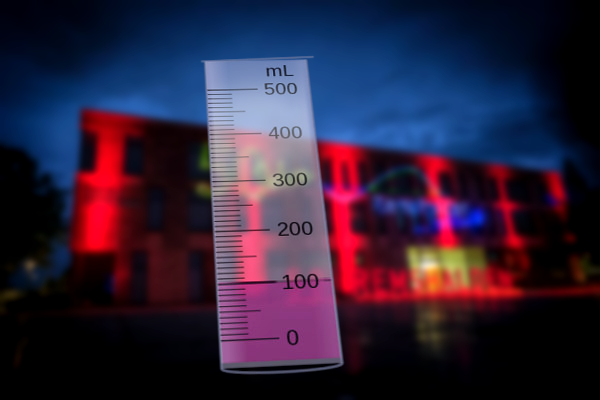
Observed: 100 mL
